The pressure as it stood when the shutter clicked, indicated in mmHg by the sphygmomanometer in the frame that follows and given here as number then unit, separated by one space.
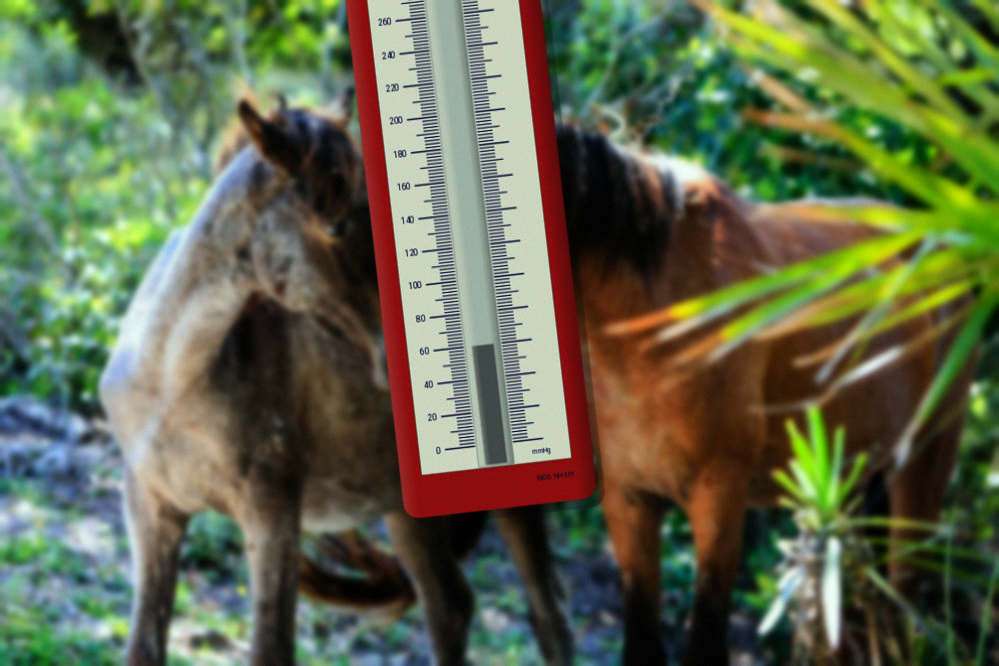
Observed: 60 mmHg
